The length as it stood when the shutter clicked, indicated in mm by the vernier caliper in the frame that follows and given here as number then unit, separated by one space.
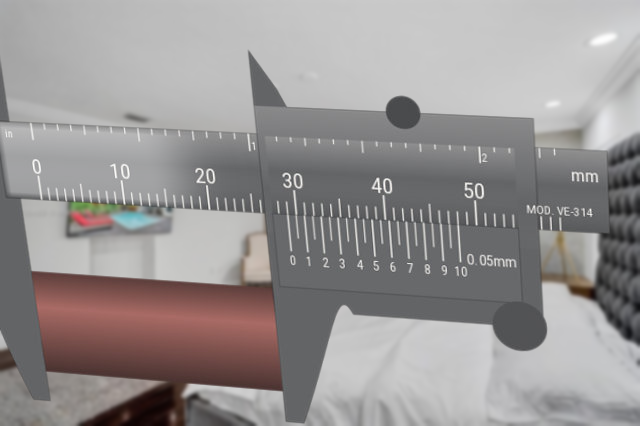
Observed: 29.0 mm
